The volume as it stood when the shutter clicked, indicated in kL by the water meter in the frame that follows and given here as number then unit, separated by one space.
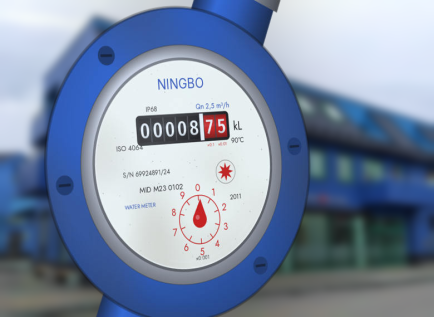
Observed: 8.750 kL
